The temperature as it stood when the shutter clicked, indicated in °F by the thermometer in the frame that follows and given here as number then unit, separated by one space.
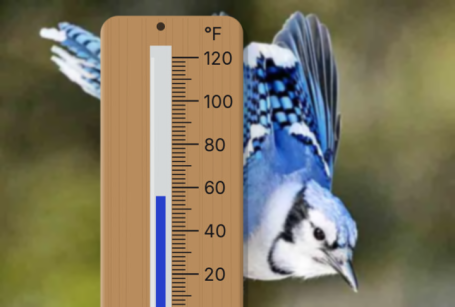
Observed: 56 °F
